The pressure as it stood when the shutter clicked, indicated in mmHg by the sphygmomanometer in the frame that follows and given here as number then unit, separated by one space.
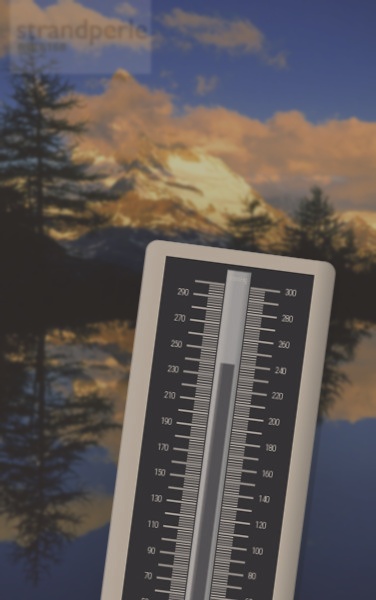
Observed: 240 mmHg
